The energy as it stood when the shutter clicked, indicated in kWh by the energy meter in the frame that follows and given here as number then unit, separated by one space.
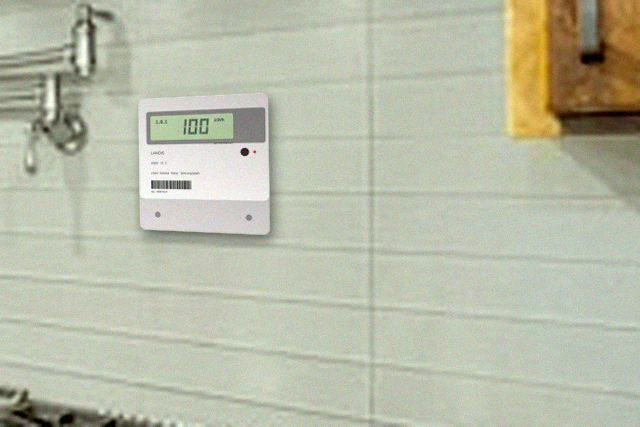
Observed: 100 kWh
